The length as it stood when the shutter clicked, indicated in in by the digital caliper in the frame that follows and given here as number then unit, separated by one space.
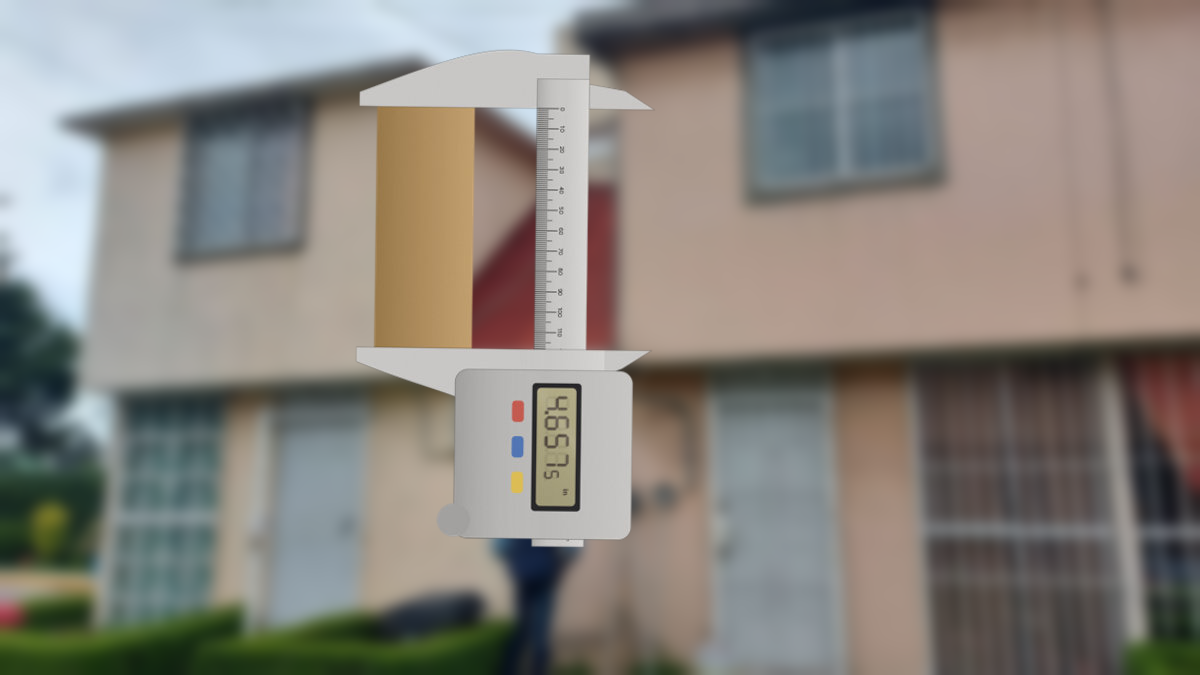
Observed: 4.6575 in
